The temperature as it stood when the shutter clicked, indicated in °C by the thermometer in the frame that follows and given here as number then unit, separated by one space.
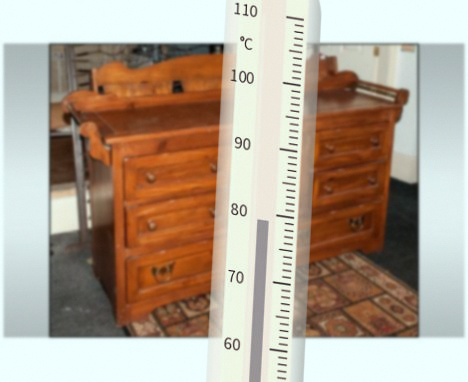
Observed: 79 °C
